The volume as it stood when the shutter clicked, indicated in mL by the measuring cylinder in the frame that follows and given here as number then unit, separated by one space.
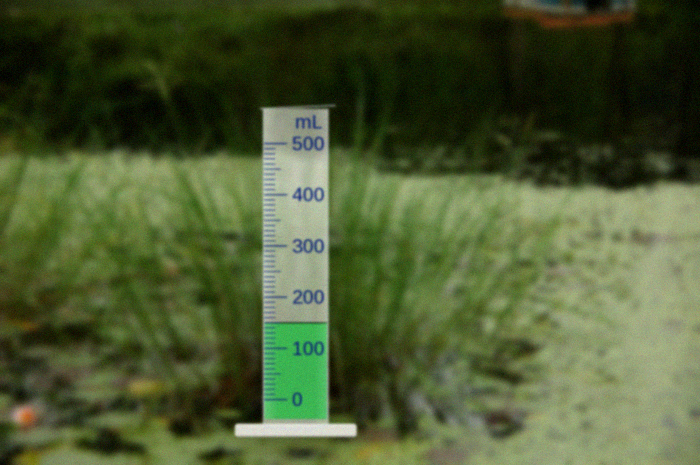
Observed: 150 mL
